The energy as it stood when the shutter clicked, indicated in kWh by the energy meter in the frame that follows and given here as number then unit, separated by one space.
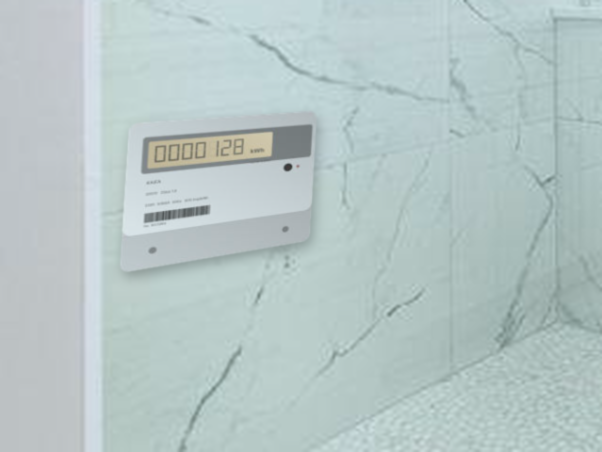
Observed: 128 kWh
